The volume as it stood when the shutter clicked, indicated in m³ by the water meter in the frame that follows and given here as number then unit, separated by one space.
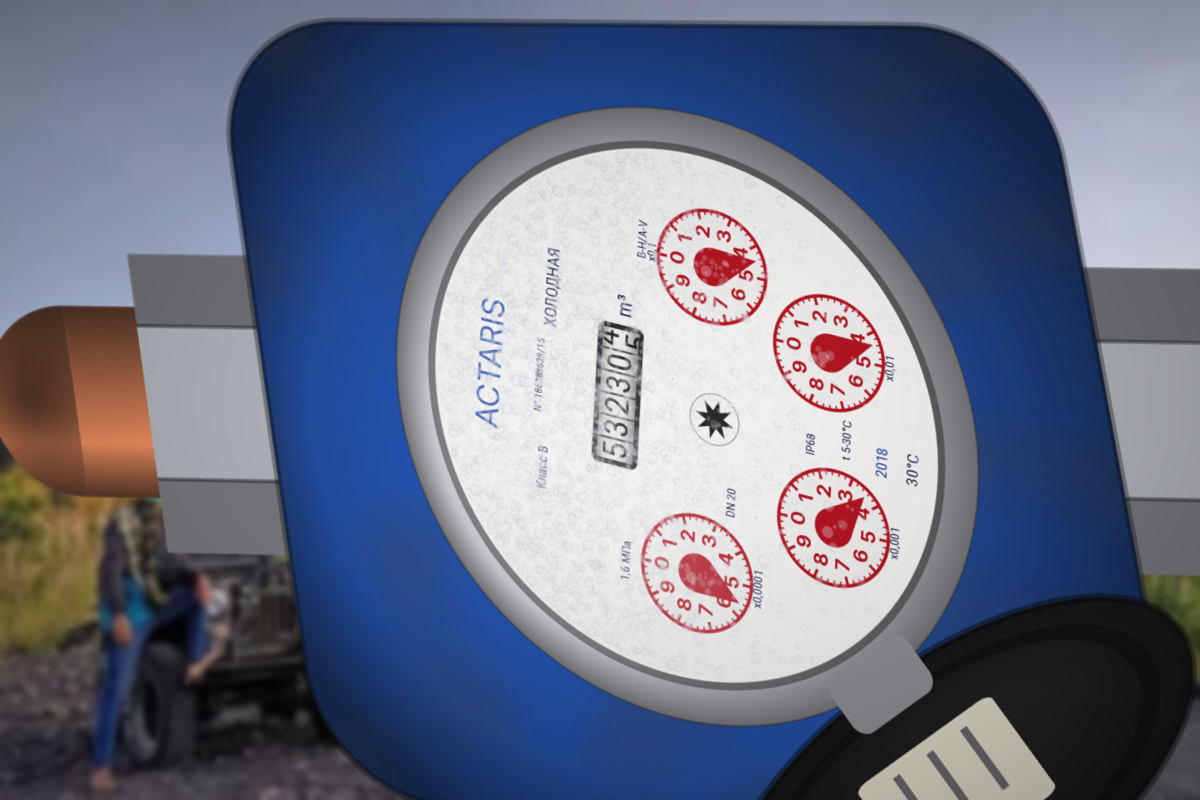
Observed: 532304.4435 m³
